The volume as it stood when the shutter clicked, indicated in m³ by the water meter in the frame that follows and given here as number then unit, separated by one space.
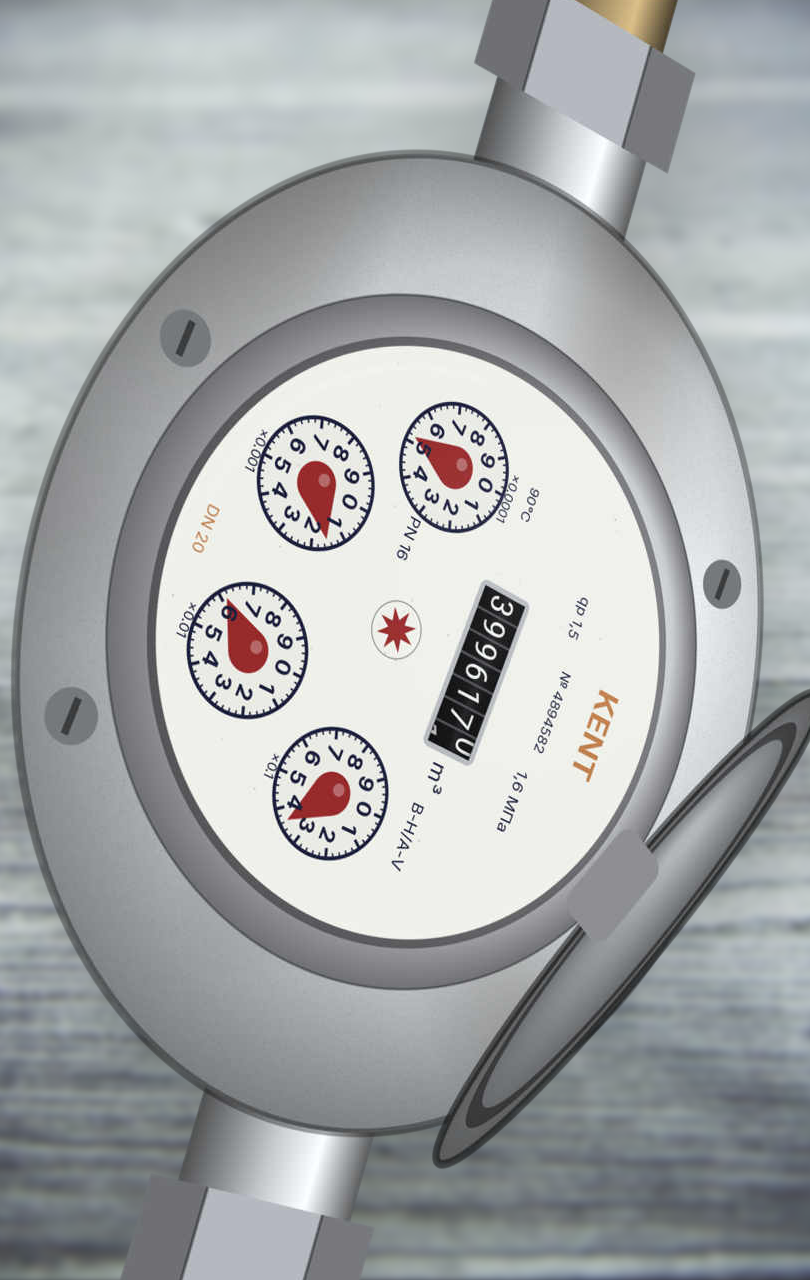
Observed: 3996170.3615 m³
